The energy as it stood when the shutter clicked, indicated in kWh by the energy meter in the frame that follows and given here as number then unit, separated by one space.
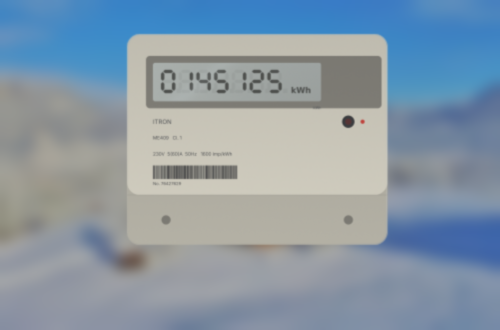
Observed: 145125 kWh
